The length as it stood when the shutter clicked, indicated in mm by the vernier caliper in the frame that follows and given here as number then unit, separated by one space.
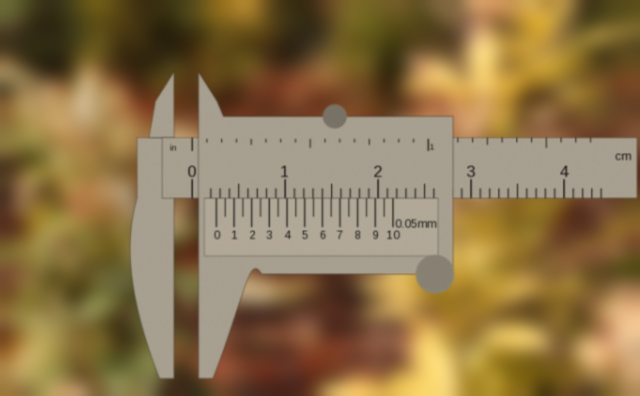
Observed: 2.6 mm
